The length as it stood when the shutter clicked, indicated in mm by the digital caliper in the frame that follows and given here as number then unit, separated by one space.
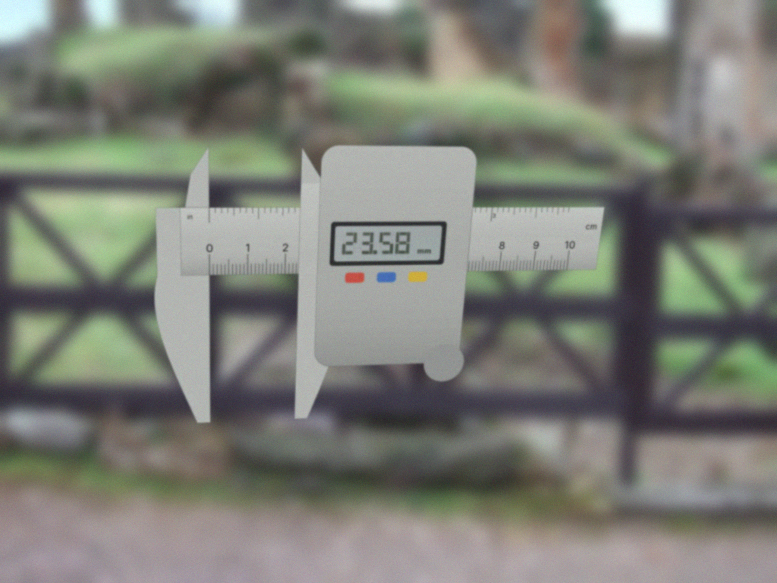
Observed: 23.58 mm
